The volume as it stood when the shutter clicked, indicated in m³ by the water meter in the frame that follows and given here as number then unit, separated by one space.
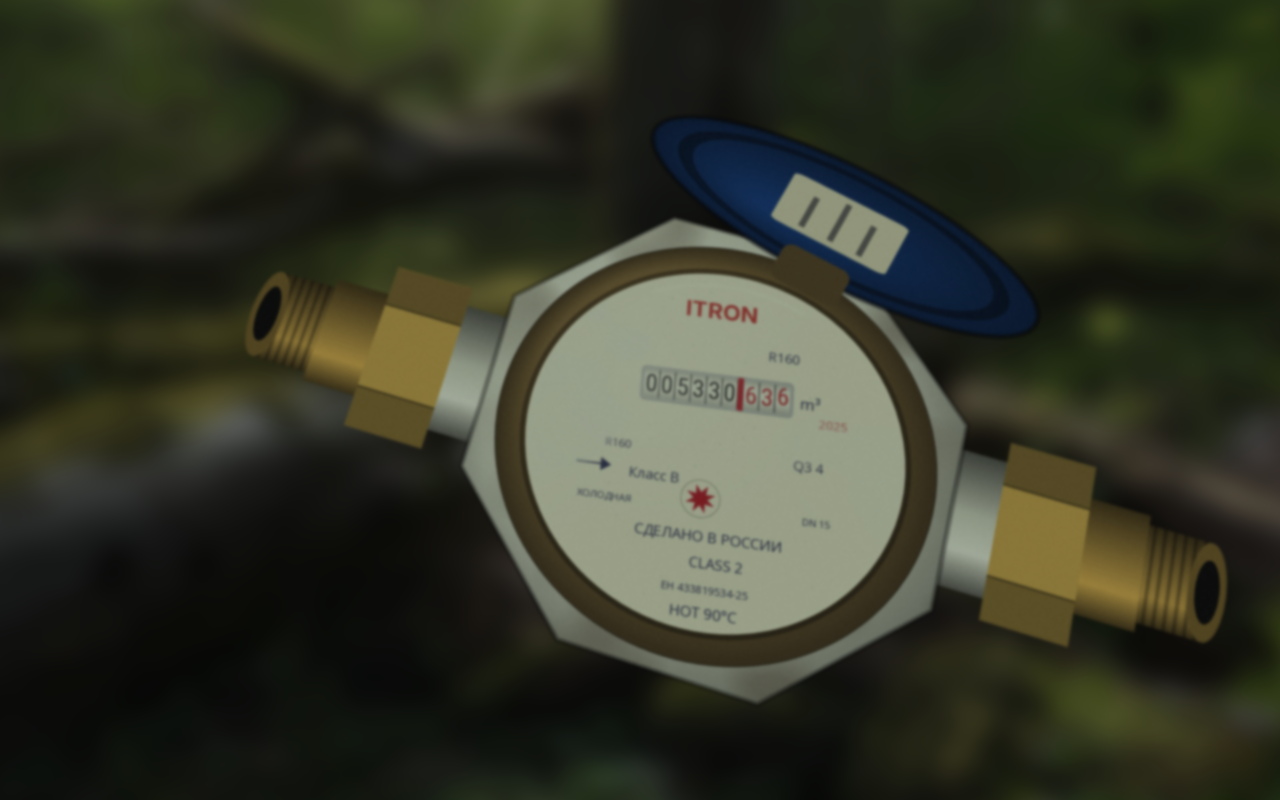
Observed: 5330.636 m³
